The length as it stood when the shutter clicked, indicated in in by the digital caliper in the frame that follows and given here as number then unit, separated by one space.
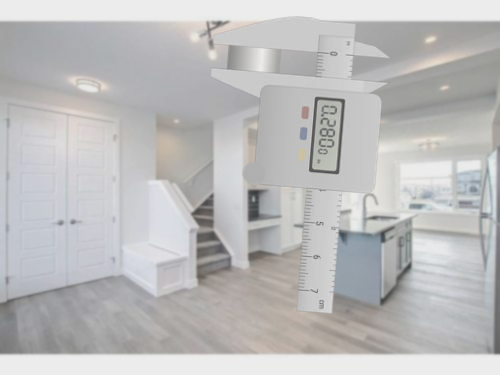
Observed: 0.2800 in
